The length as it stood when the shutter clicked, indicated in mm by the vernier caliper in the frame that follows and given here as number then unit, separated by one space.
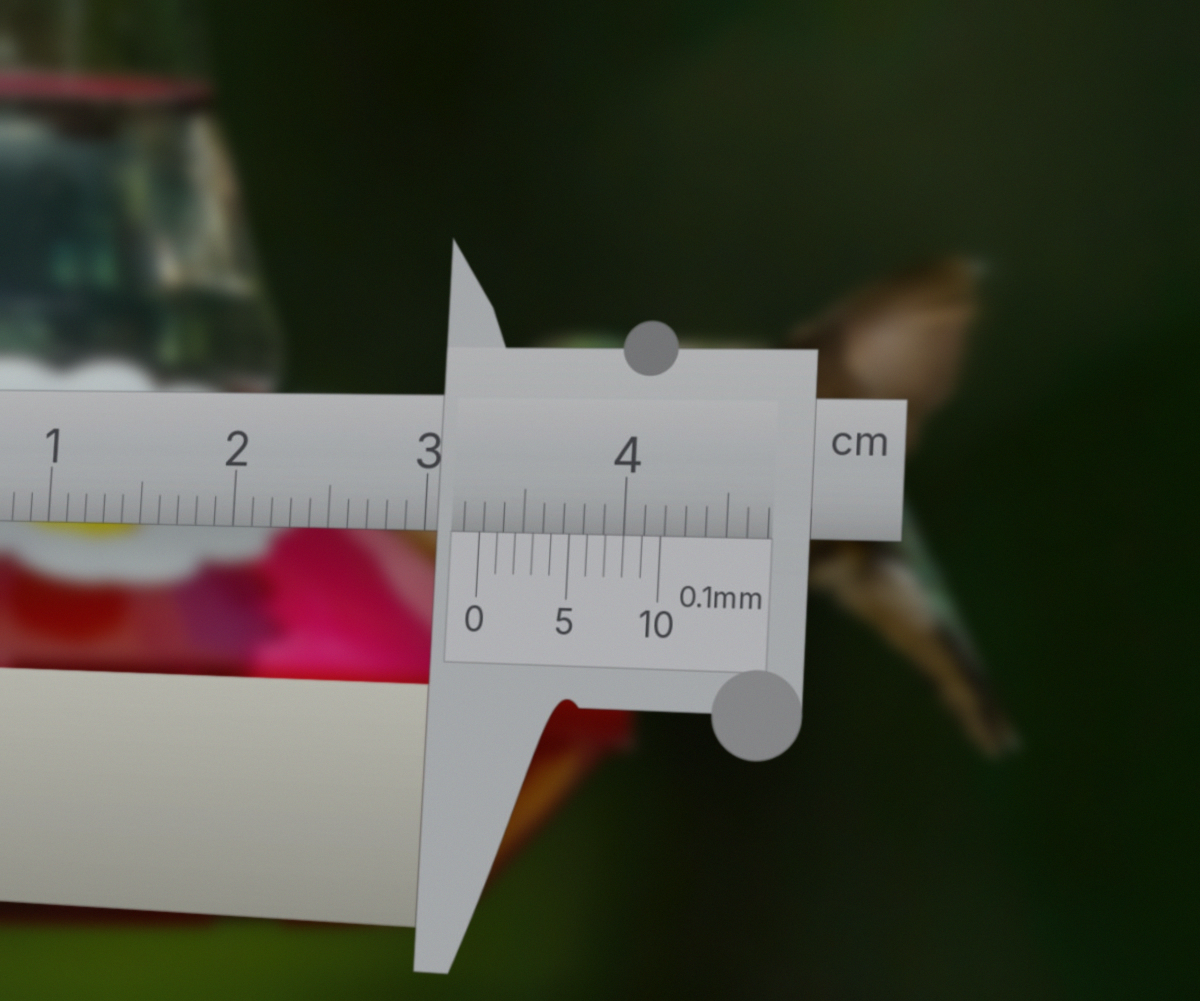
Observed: 32.8 mm
